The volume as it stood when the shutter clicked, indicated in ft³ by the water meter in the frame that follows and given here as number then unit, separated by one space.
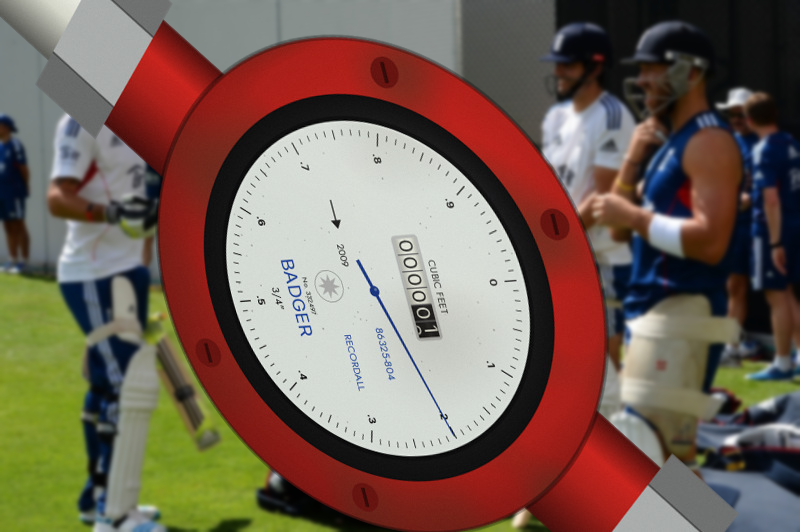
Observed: 1.20 ft³
